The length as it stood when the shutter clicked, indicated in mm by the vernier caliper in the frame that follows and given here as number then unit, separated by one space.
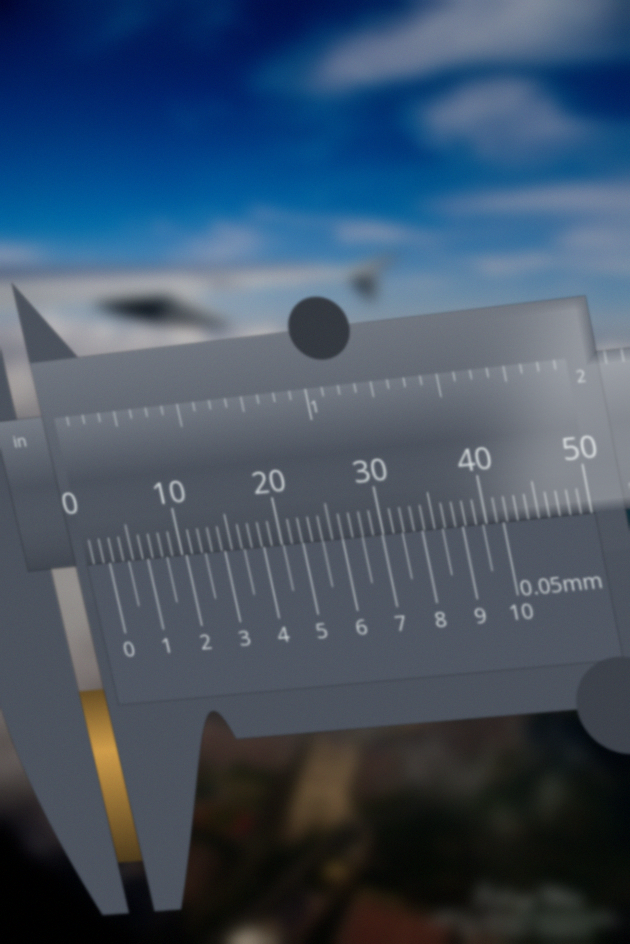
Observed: 2.6 mm
